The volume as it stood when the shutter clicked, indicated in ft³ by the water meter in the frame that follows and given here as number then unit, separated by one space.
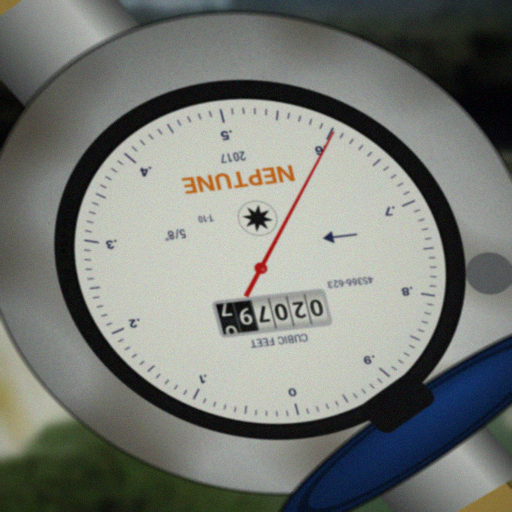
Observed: 20796.60 ft³
